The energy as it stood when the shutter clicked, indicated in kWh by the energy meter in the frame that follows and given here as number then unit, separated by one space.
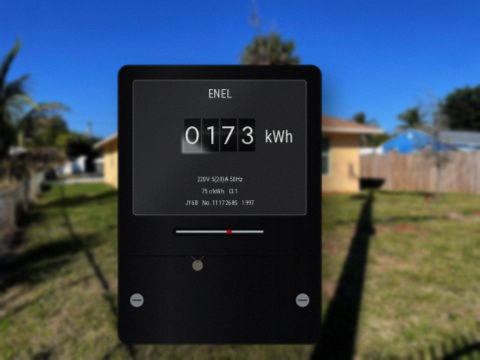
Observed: 173 kWh
